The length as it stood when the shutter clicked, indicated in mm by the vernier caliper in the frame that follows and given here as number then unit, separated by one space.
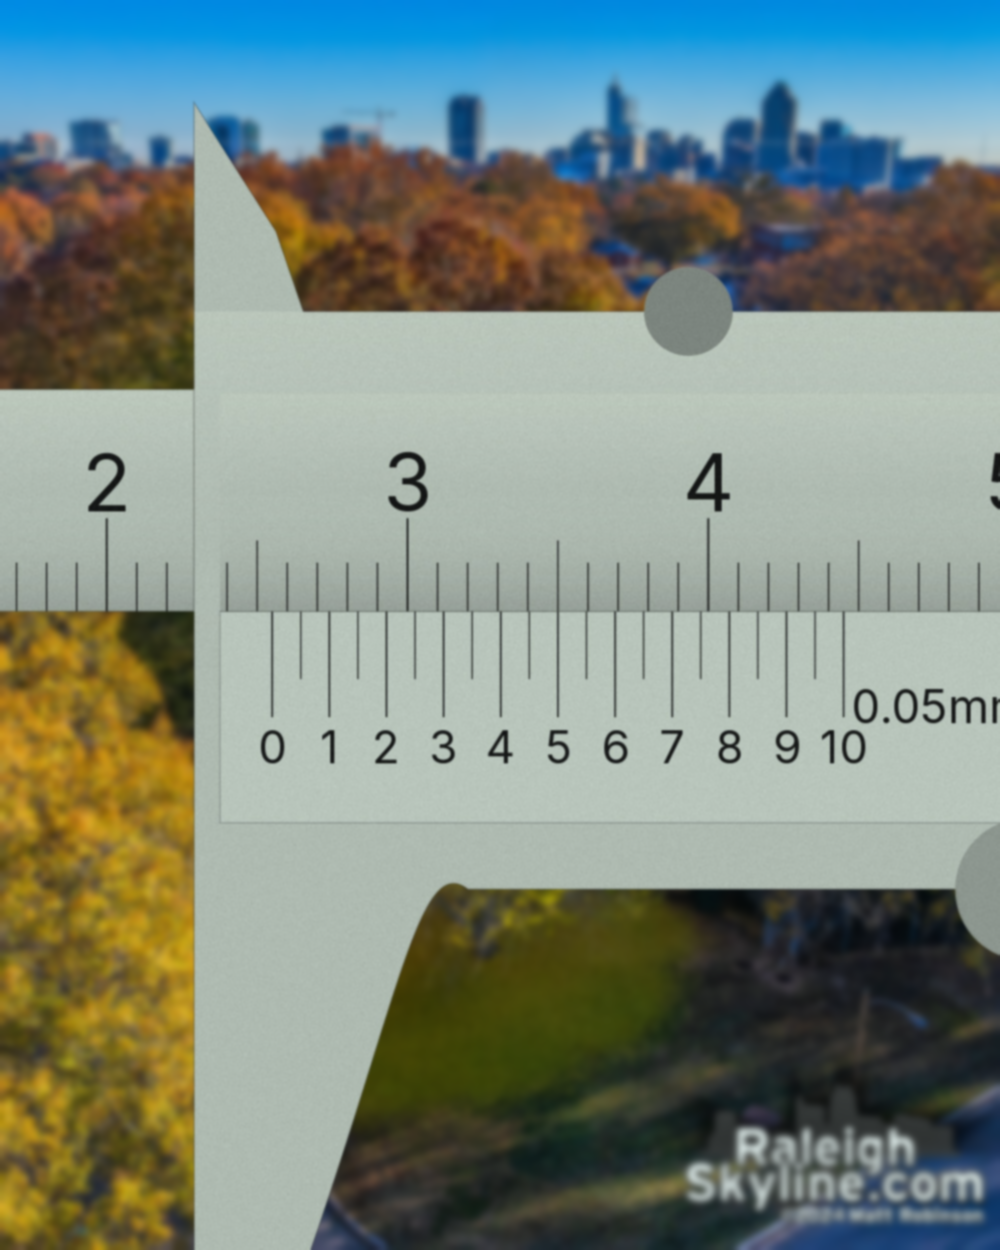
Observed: 25.5 mm
